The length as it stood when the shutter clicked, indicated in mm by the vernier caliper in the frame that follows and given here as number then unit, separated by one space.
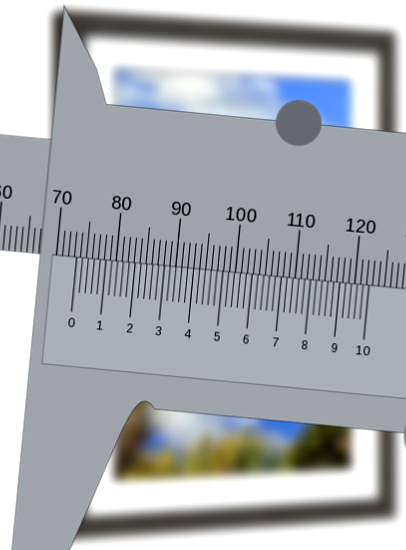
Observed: 73.4 mm
